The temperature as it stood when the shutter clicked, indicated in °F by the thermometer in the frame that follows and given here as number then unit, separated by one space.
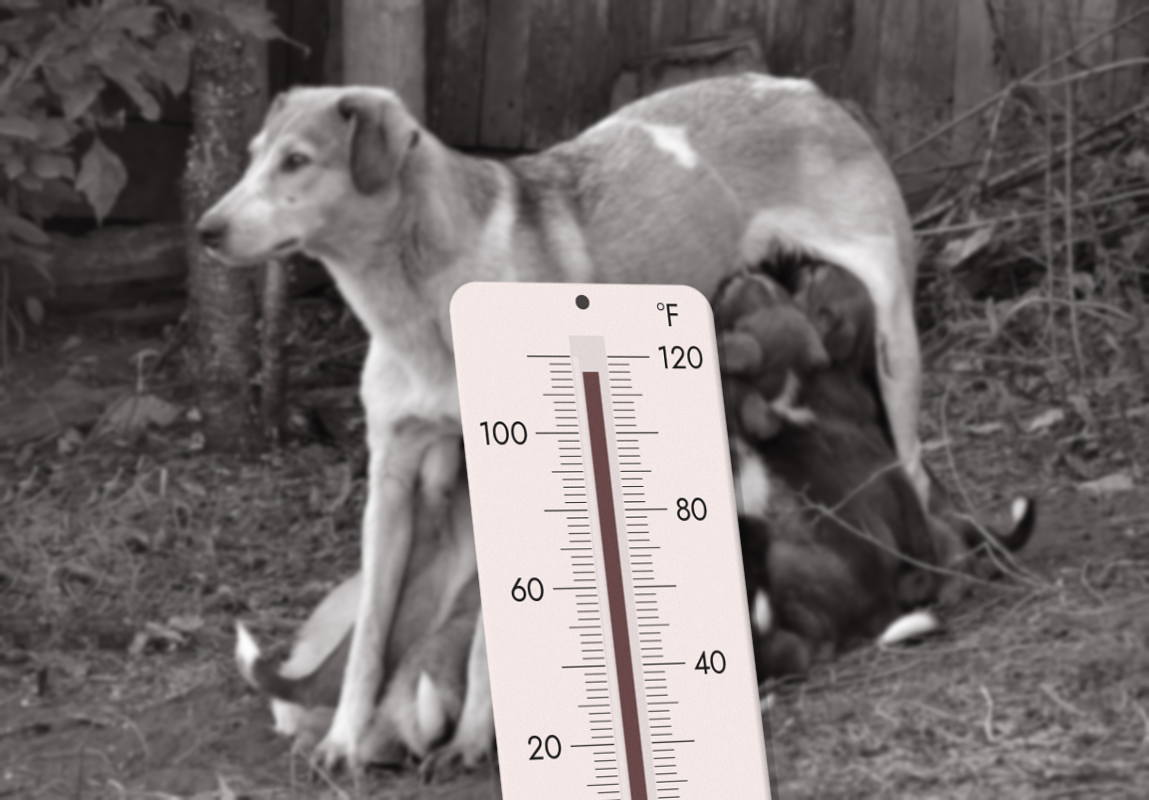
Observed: 116 °F
